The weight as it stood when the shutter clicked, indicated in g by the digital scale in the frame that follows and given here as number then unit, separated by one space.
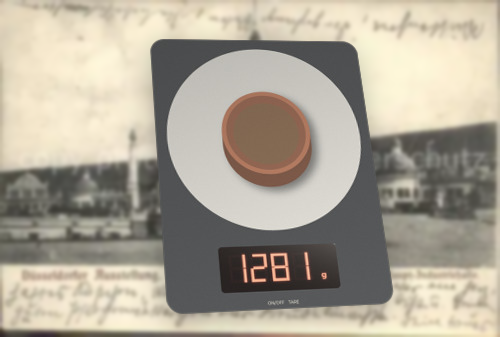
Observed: 1281 g
